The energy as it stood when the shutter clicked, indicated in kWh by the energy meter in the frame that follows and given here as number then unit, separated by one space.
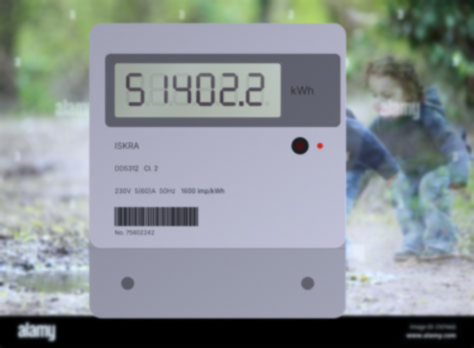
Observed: 51402.2 kWh
